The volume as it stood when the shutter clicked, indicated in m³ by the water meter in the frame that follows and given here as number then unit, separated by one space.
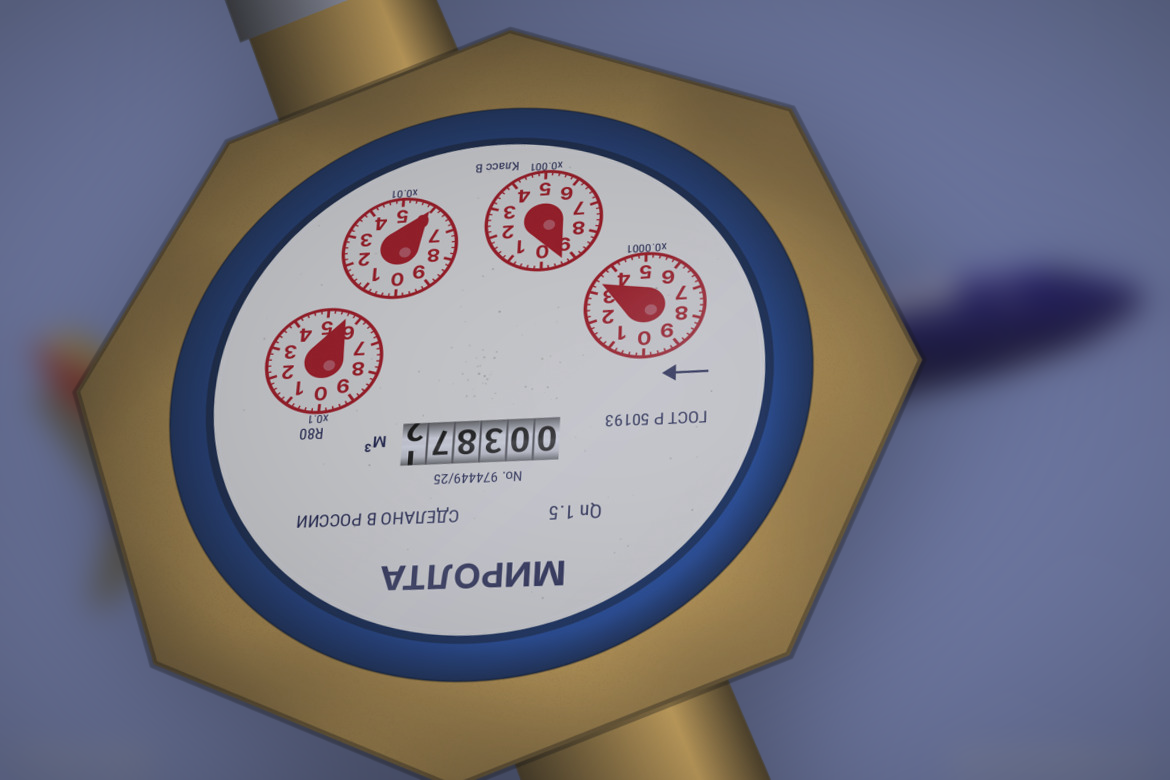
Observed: 3871.5593 m³
